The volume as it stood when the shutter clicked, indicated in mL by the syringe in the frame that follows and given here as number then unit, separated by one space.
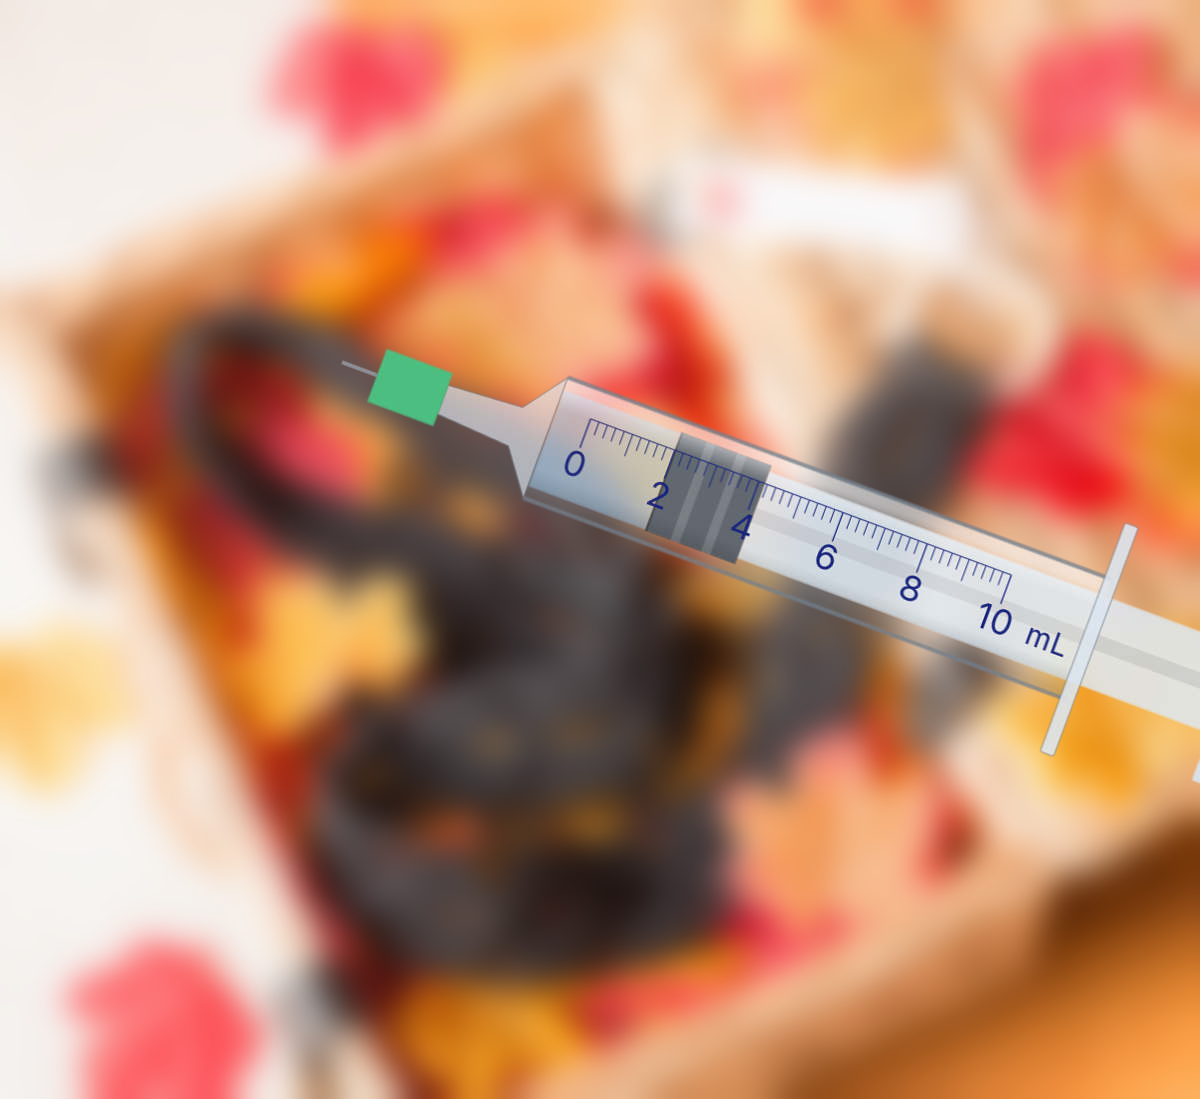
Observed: 2 mL
